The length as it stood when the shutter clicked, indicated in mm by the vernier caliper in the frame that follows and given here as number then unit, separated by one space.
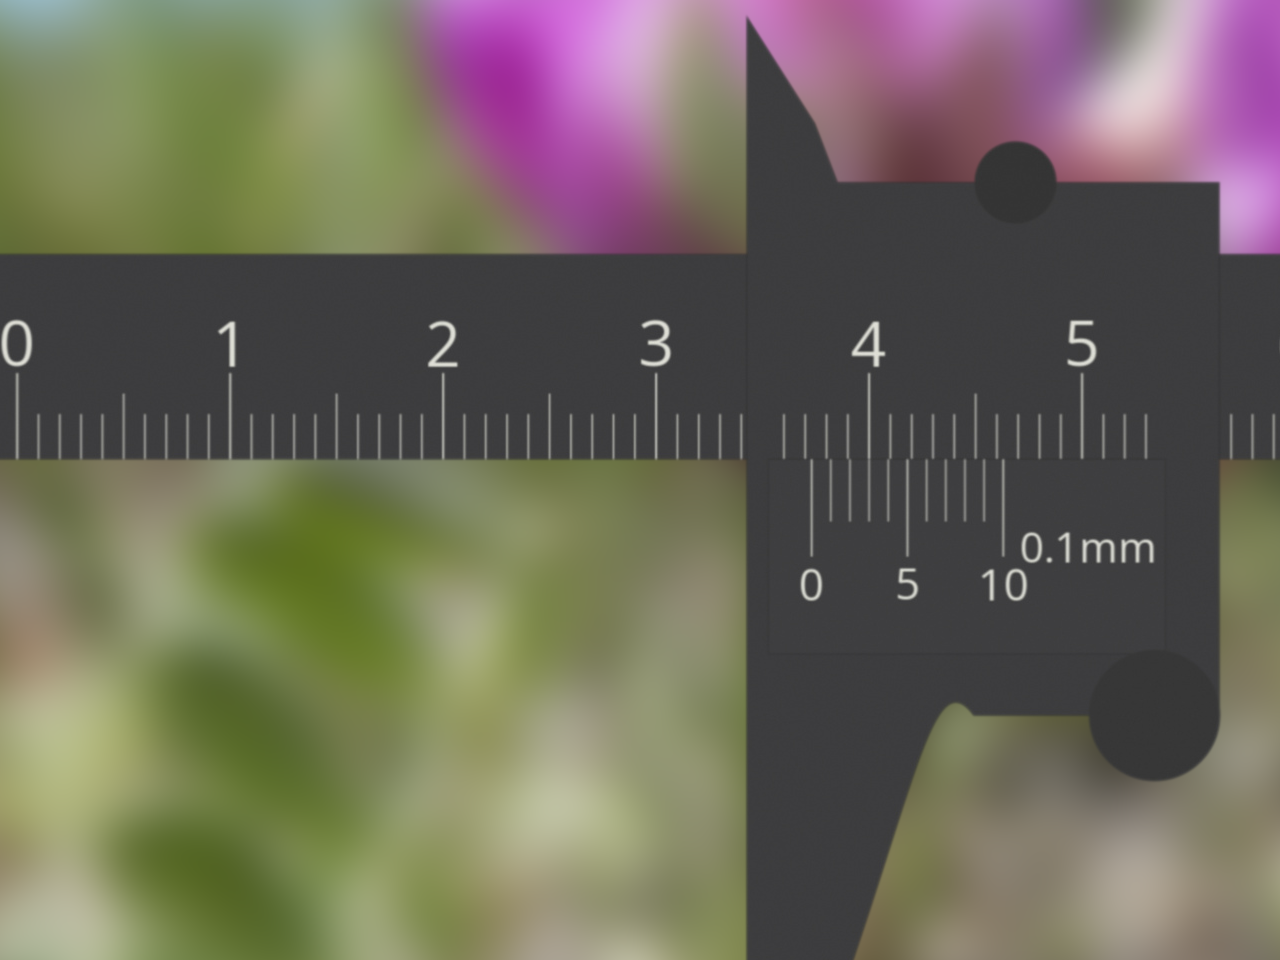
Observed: 37.3 mm
